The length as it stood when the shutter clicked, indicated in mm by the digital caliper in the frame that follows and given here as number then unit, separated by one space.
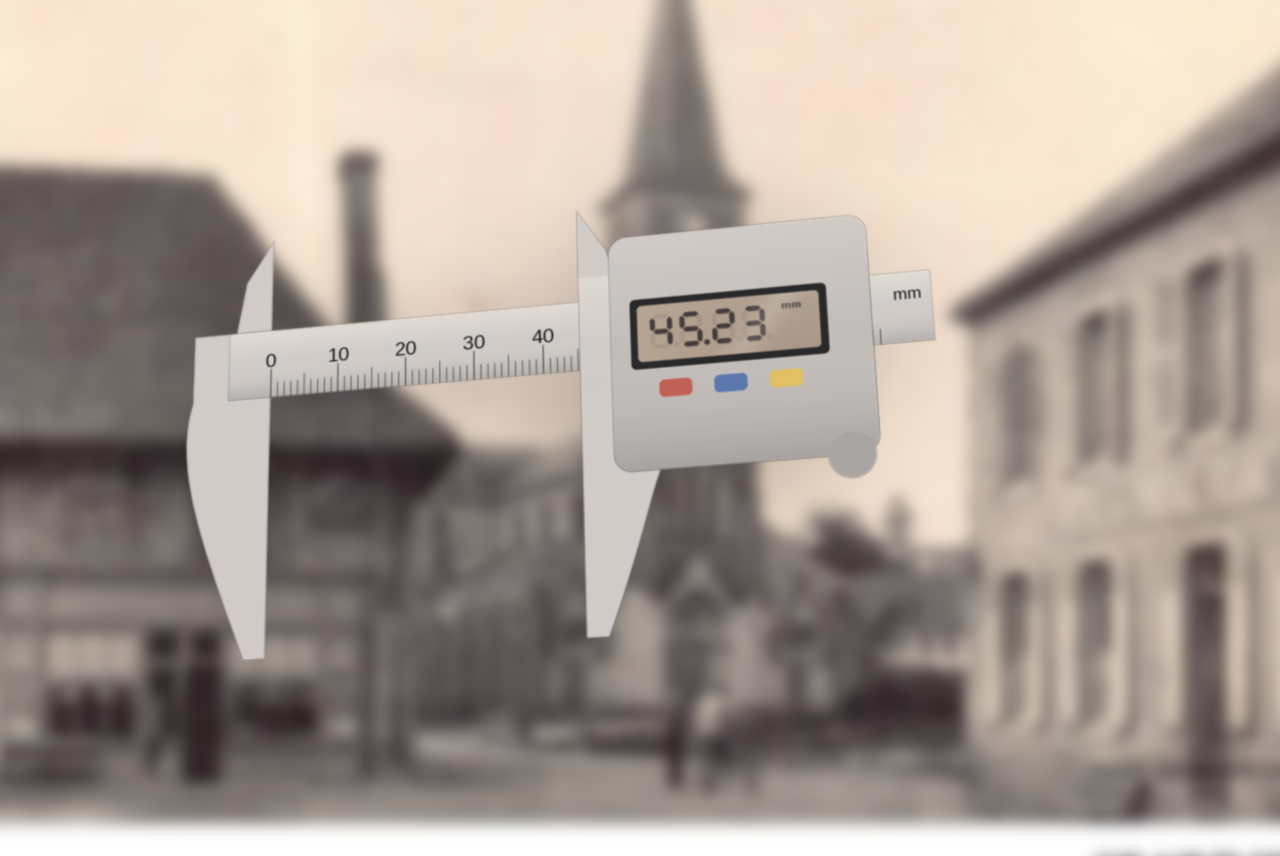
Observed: 45.23 mm
